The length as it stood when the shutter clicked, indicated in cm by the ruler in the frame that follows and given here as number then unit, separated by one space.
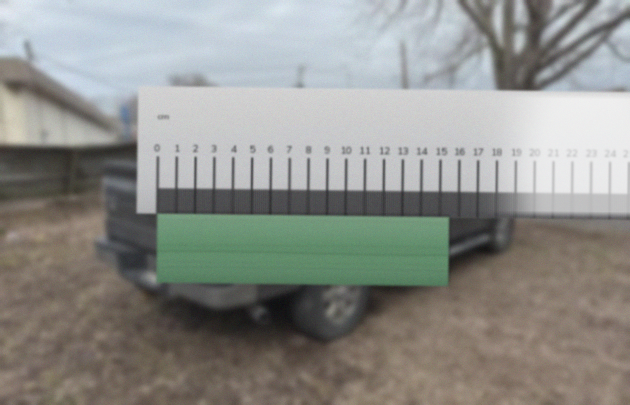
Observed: 15.5 cm
